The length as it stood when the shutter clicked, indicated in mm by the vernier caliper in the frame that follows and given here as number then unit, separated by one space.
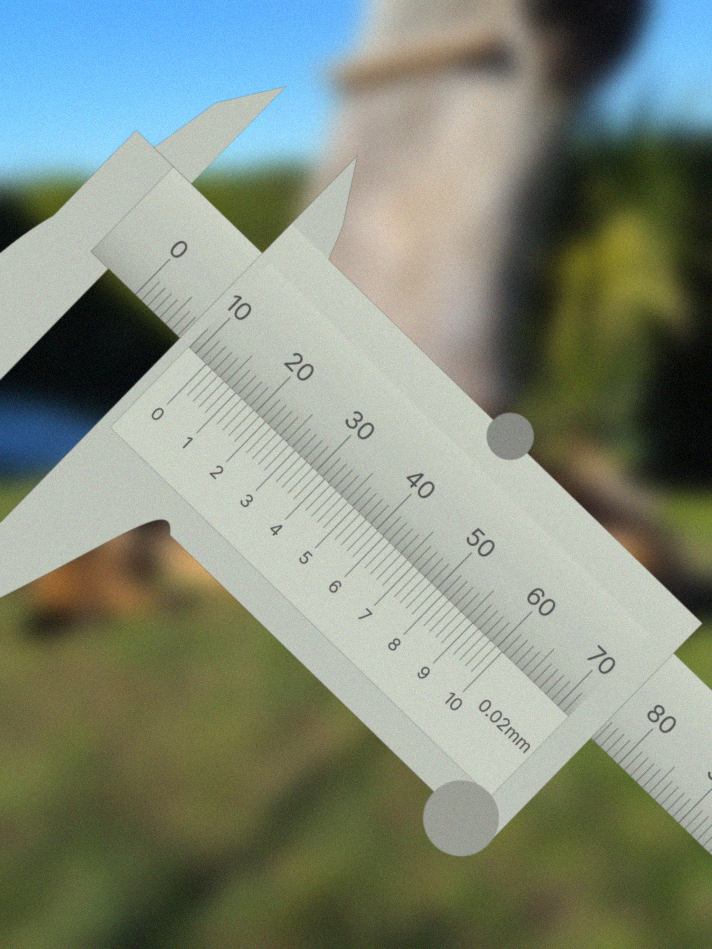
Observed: 11.8 mm
